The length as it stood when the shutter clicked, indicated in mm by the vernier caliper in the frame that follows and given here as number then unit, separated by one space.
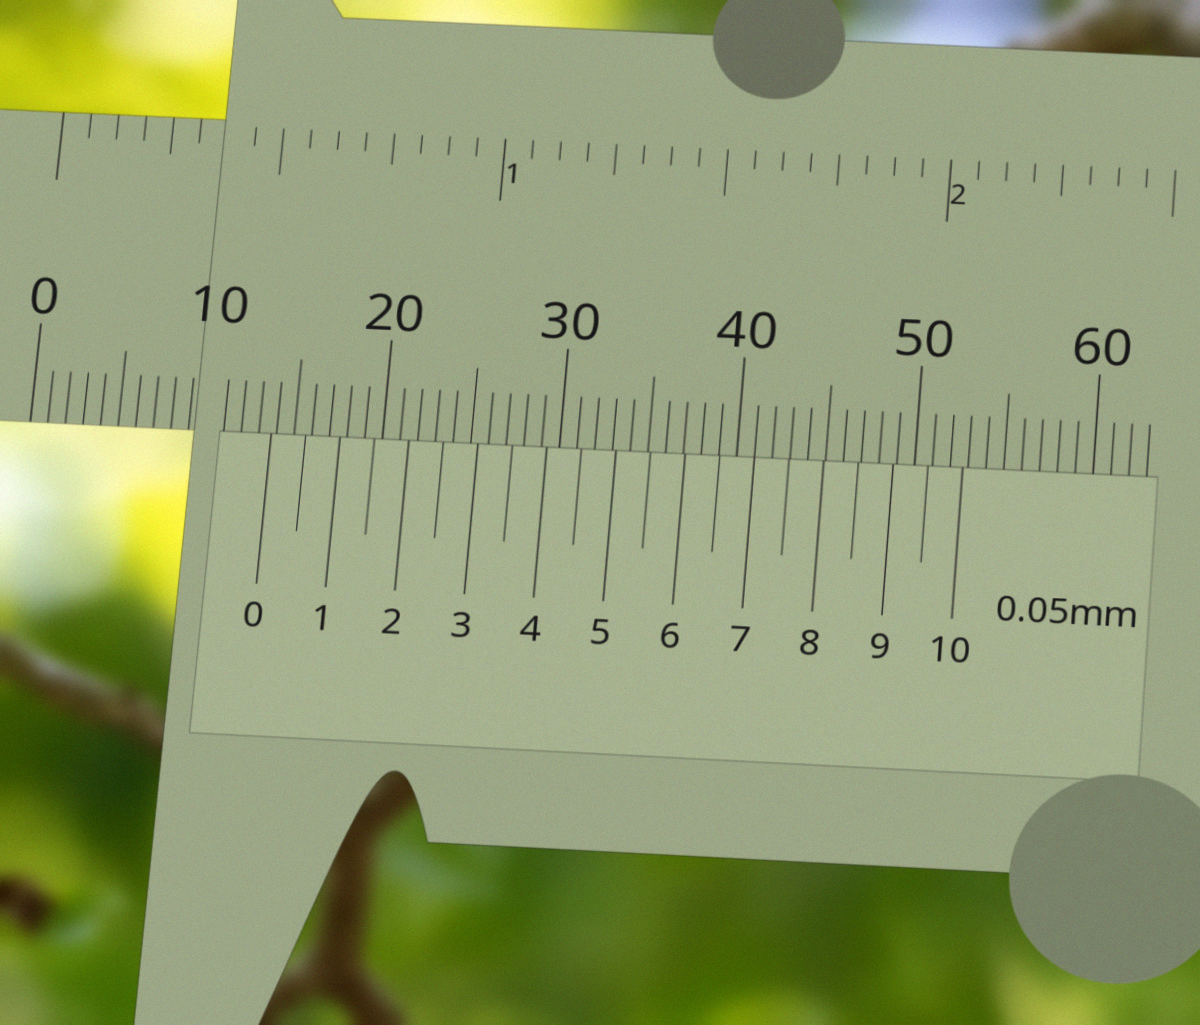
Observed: 13.7 mm
